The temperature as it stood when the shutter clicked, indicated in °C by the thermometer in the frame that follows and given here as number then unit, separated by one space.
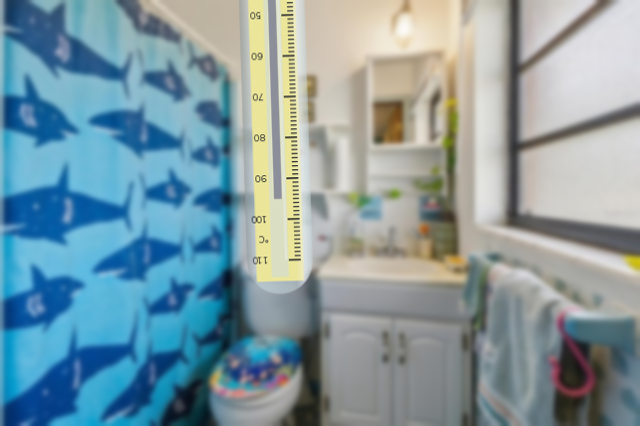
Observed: 95 °C
